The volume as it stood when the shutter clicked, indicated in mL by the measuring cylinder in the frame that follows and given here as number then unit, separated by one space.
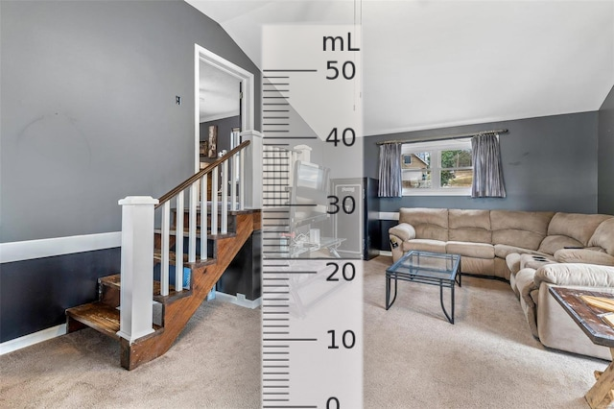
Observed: 22 mL
